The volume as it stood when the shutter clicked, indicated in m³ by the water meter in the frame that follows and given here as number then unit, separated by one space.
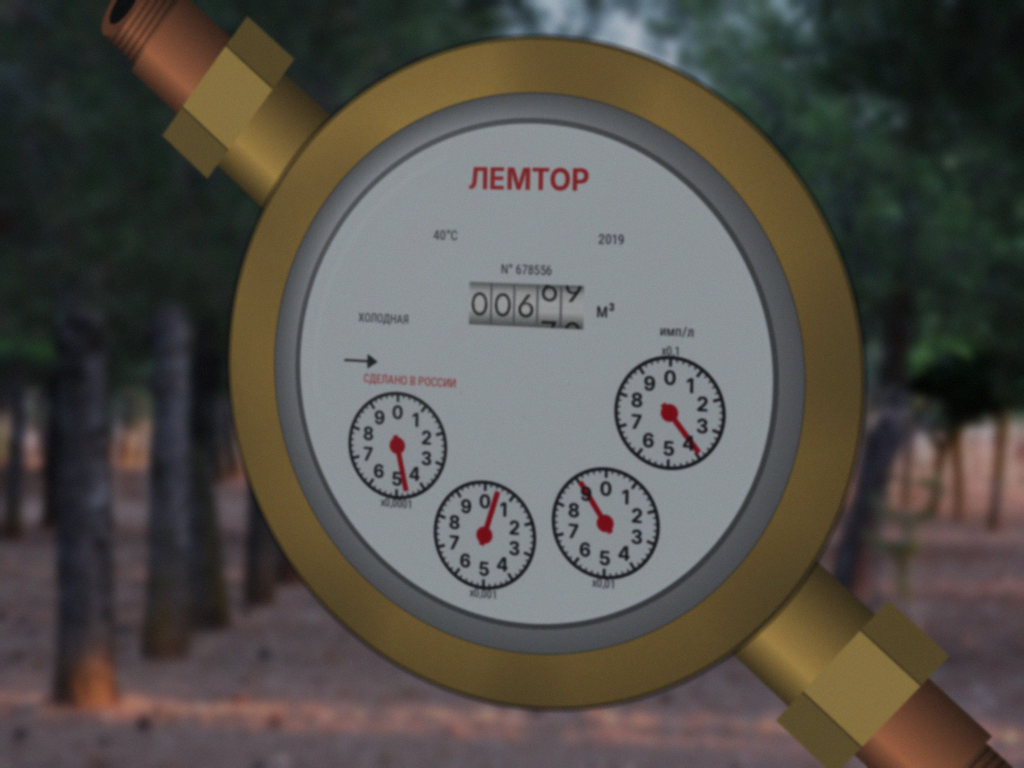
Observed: 669.3904 m³
